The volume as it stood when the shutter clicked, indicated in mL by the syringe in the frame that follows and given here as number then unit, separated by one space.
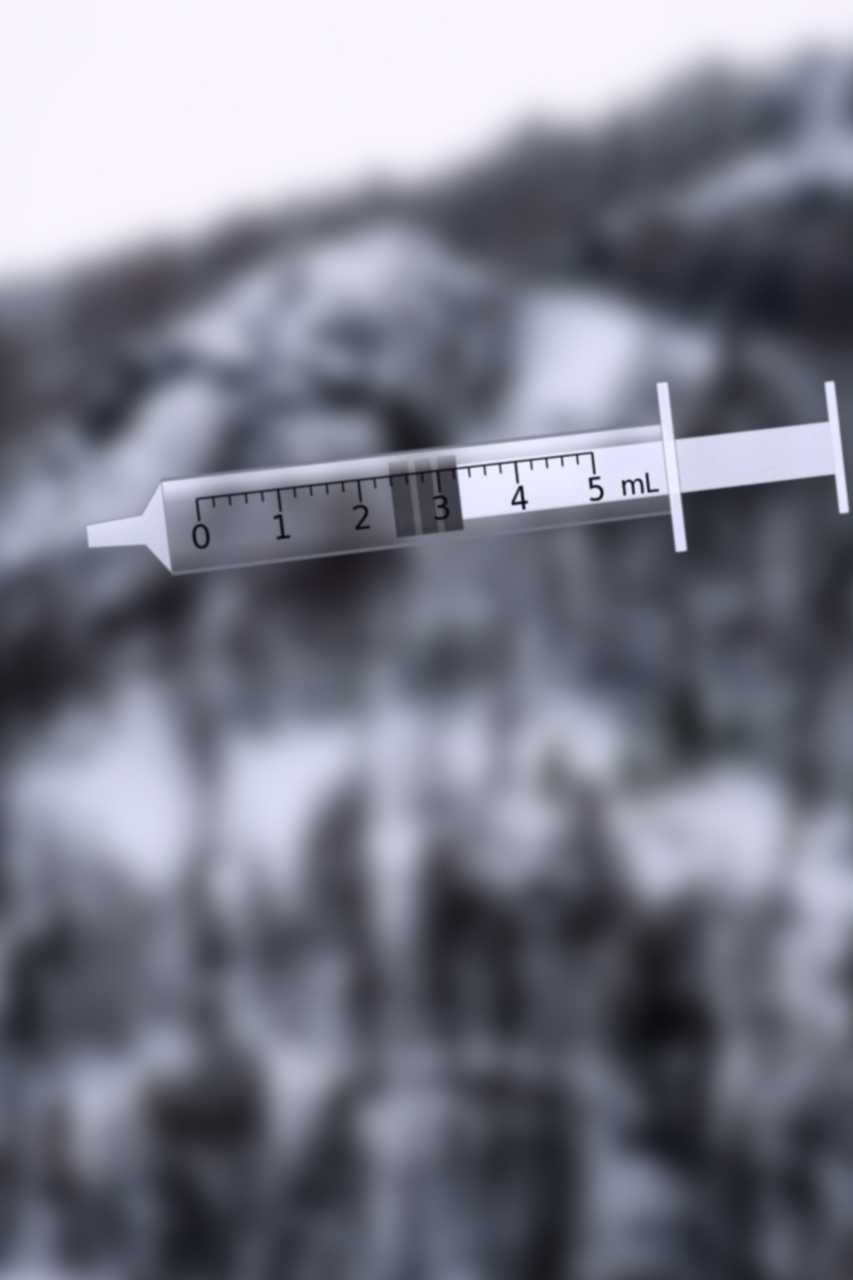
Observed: 2.4 mL
